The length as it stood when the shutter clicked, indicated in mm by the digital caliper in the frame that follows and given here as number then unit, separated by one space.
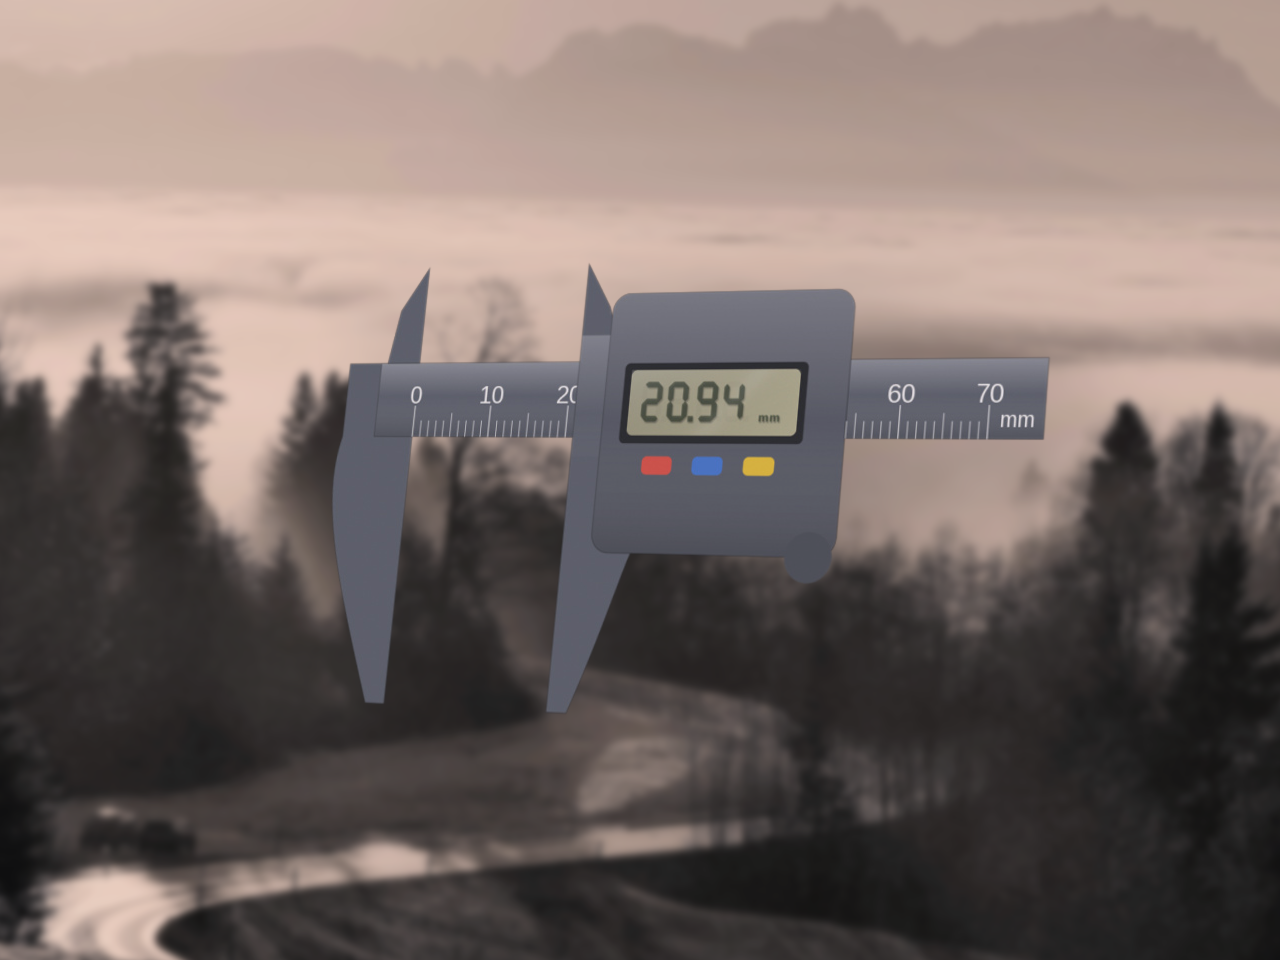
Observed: 20.94 mm
